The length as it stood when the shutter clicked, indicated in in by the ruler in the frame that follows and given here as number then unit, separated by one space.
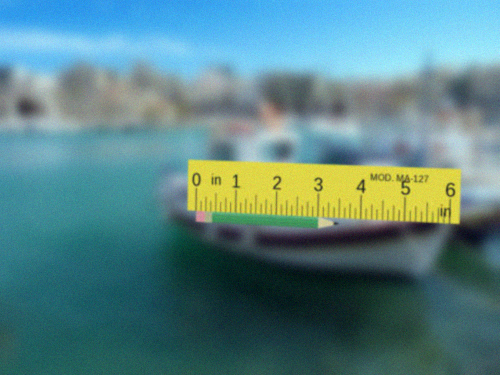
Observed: 3.5 in
